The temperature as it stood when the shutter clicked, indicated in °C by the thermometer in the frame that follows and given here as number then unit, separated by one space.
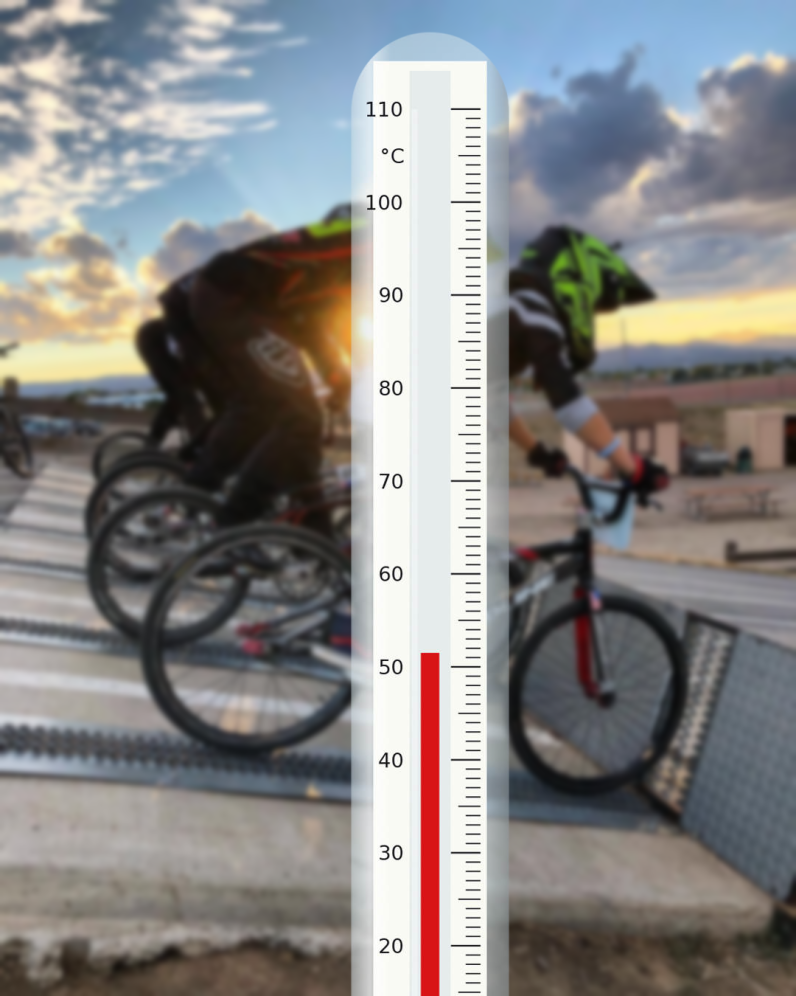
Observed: 51.5 °C
